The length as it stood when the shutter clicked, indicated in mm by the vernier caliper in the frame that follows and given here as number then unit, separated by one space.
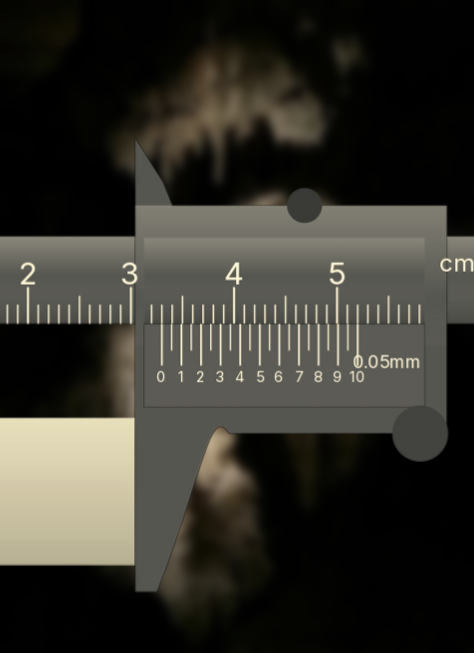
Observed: 33.0 mm
